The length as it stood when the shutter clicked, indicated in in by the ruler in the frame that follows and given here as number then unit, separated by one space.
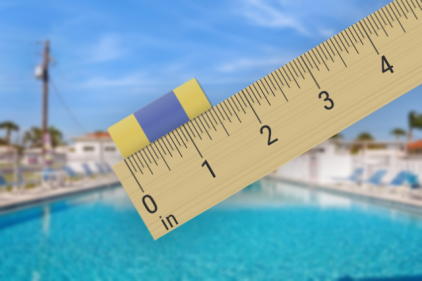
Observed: 1.5 in
